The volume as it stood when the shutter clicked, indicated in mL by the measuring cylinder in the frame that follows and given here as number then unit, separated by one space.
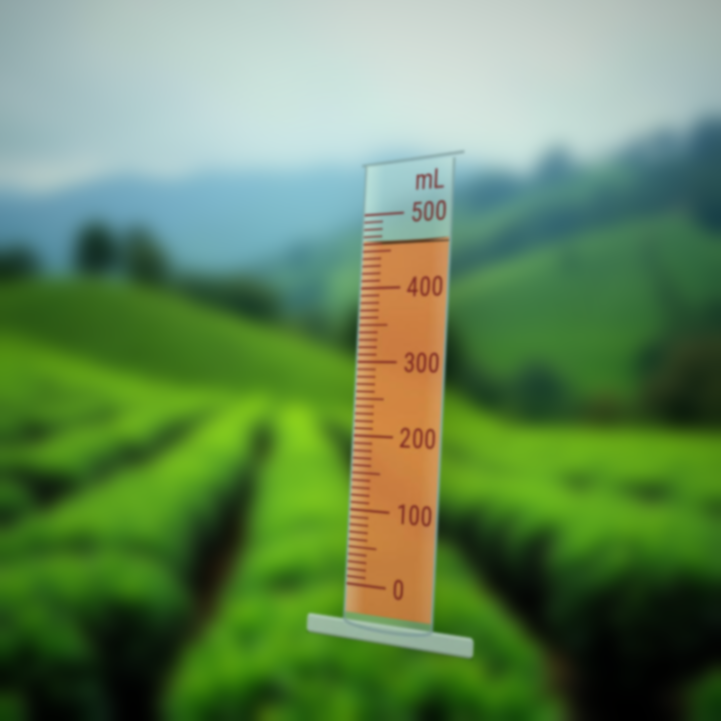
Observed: 460 mL
